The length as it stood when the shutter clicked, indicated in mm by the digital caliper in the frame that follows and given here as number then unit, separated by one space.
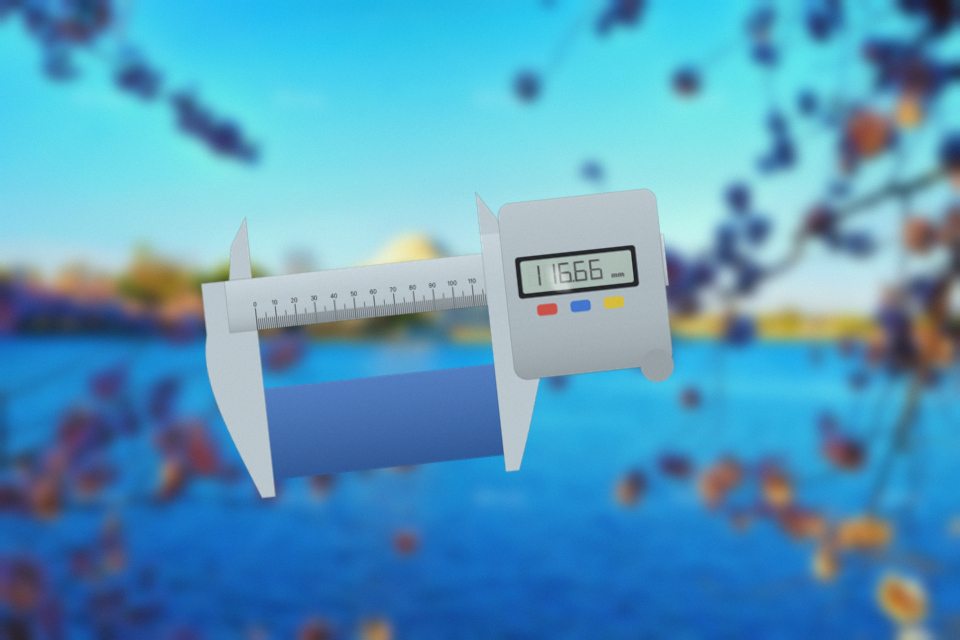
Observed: 116.66 mm
